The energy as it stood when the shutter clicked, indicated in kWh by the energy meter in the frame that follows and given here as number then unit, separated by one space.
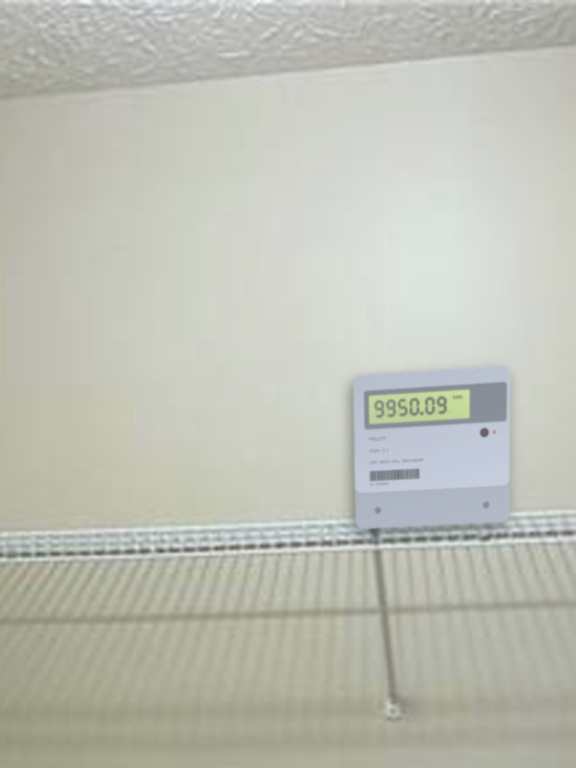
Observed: 9950.09 kWh
